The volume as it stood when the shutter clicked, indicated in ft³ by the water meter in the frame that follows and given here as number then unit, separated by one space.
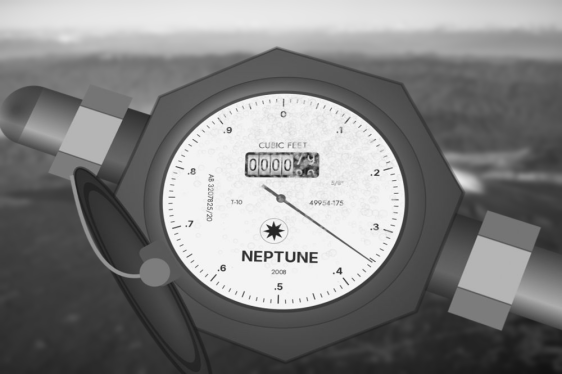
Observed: 79.35 ft³
